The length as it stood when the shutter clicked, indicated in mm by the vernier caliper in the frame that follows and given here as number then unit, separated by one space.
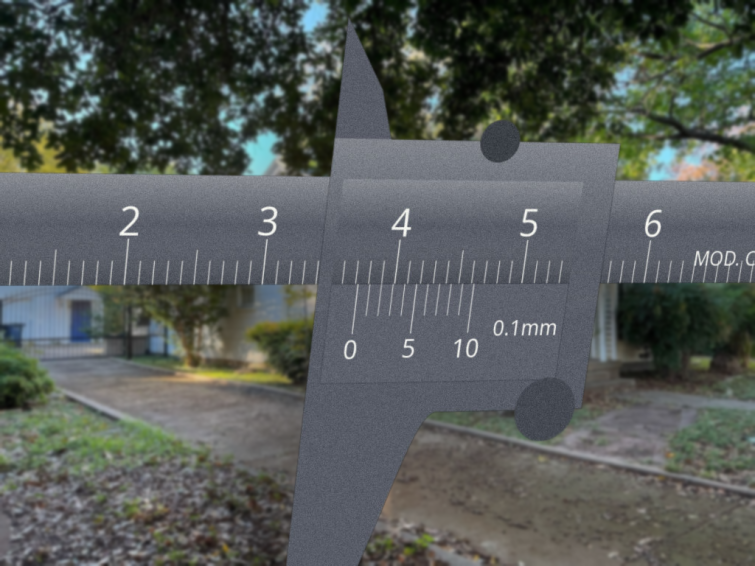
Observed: 37.2 mm
